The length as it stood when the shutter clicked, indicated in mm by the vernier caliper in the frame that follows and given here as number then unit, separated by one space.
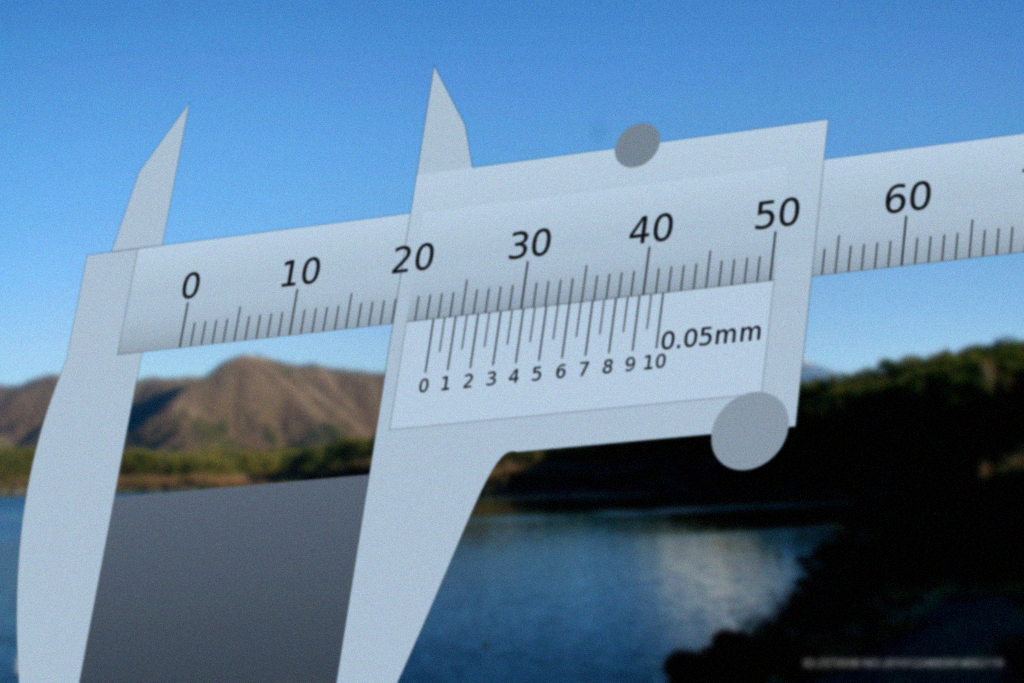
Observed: 22.6 mm
